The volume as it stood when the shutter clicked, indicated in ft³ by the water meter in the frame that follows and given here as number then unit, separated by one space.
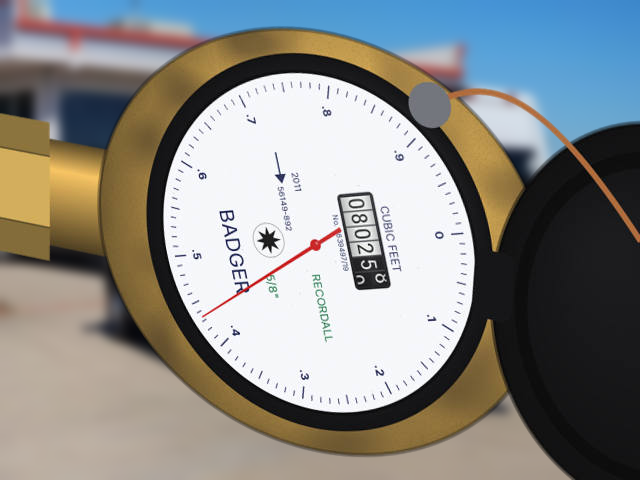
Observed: 80258.43 ft³
